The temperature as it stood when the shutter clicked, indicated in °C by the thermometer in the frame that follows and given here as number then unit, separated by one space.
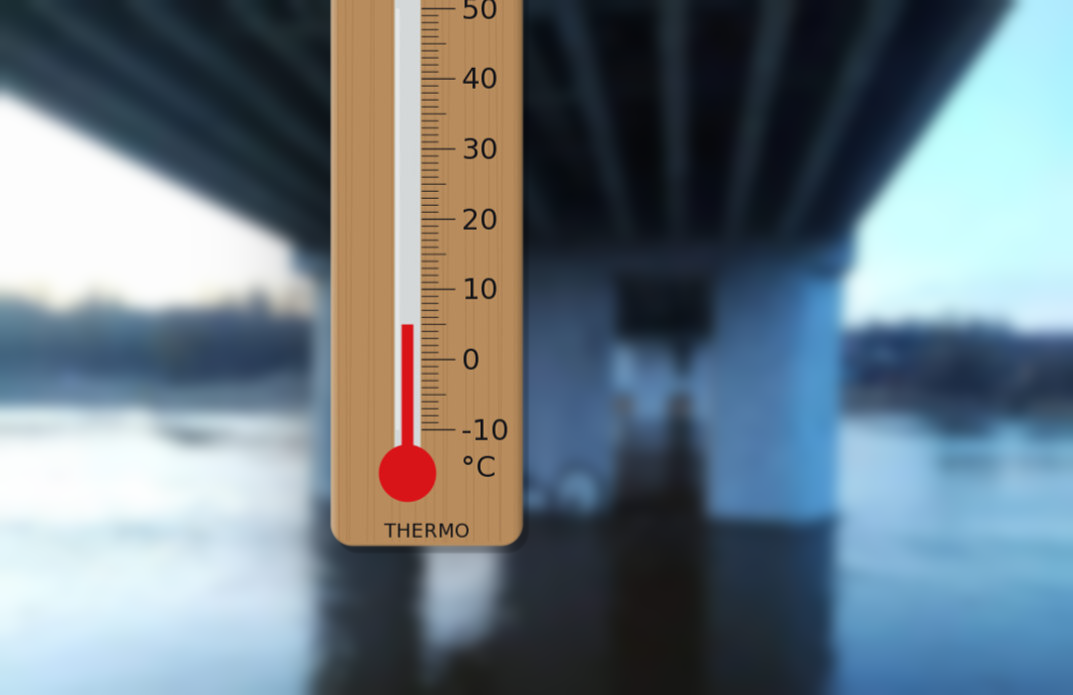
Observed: 5 °C
